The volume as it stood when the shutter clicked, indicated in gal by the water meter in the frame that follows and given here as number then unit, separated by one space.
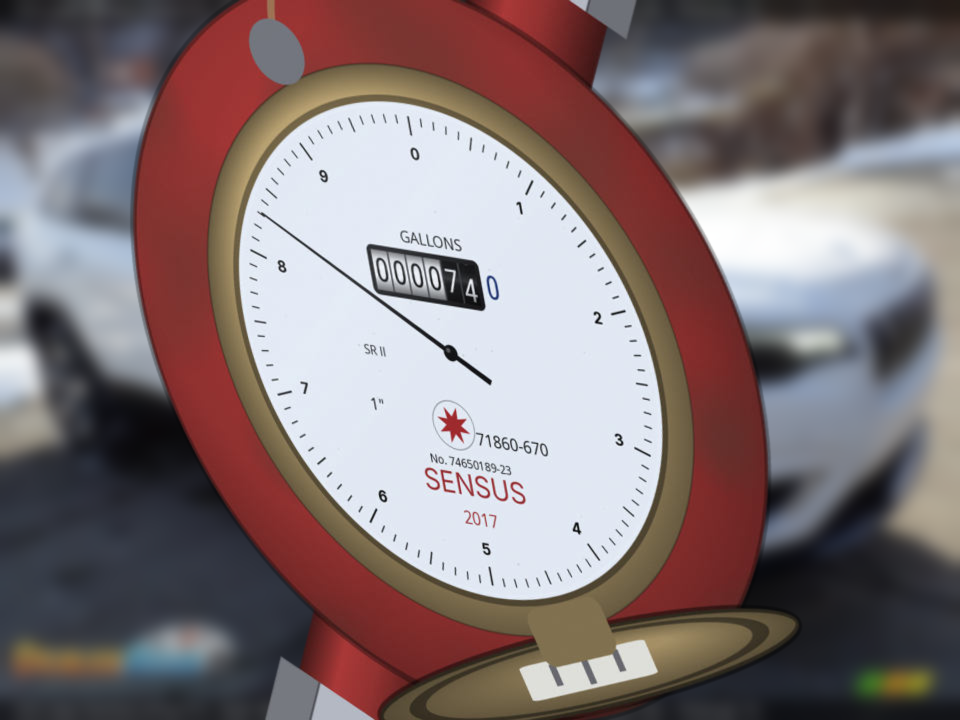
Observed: 738.3 gal
